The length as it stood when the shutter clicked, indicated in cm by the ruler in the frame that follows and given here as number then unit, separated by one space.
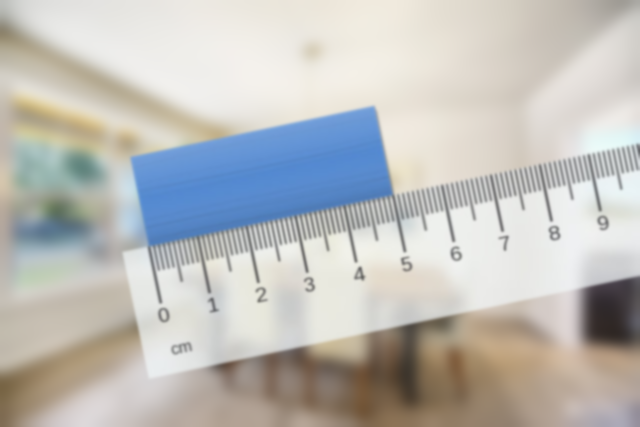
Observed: 5 cm
